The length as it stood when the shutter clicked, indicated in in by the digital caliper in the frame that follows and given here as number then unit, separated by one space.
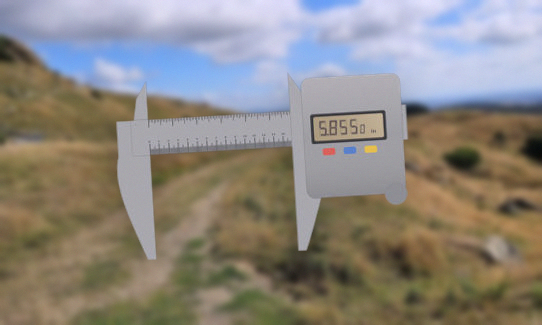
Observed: 5.8550 in
